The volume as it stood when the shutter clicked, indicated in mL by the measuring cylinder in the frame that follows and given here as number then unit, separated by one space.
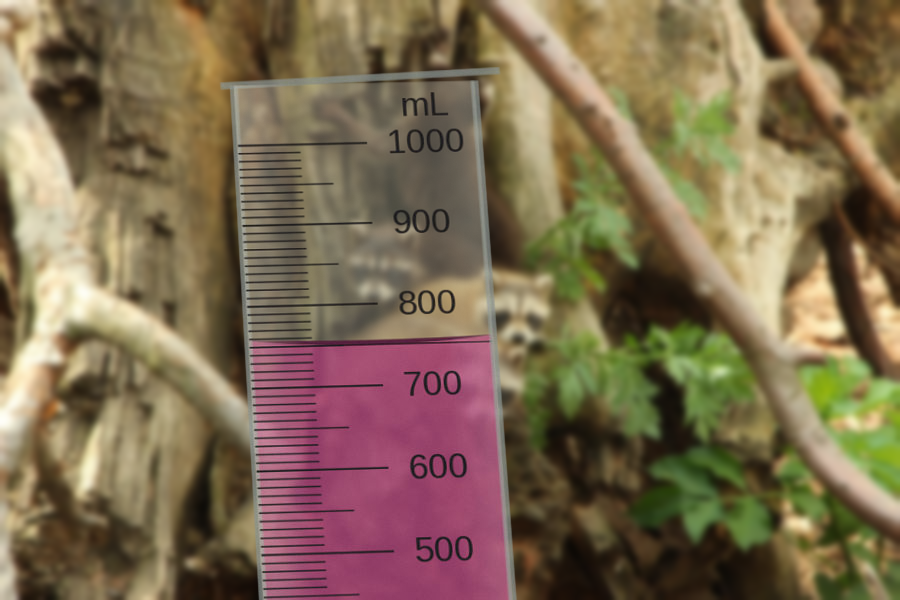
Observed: 750 mL
